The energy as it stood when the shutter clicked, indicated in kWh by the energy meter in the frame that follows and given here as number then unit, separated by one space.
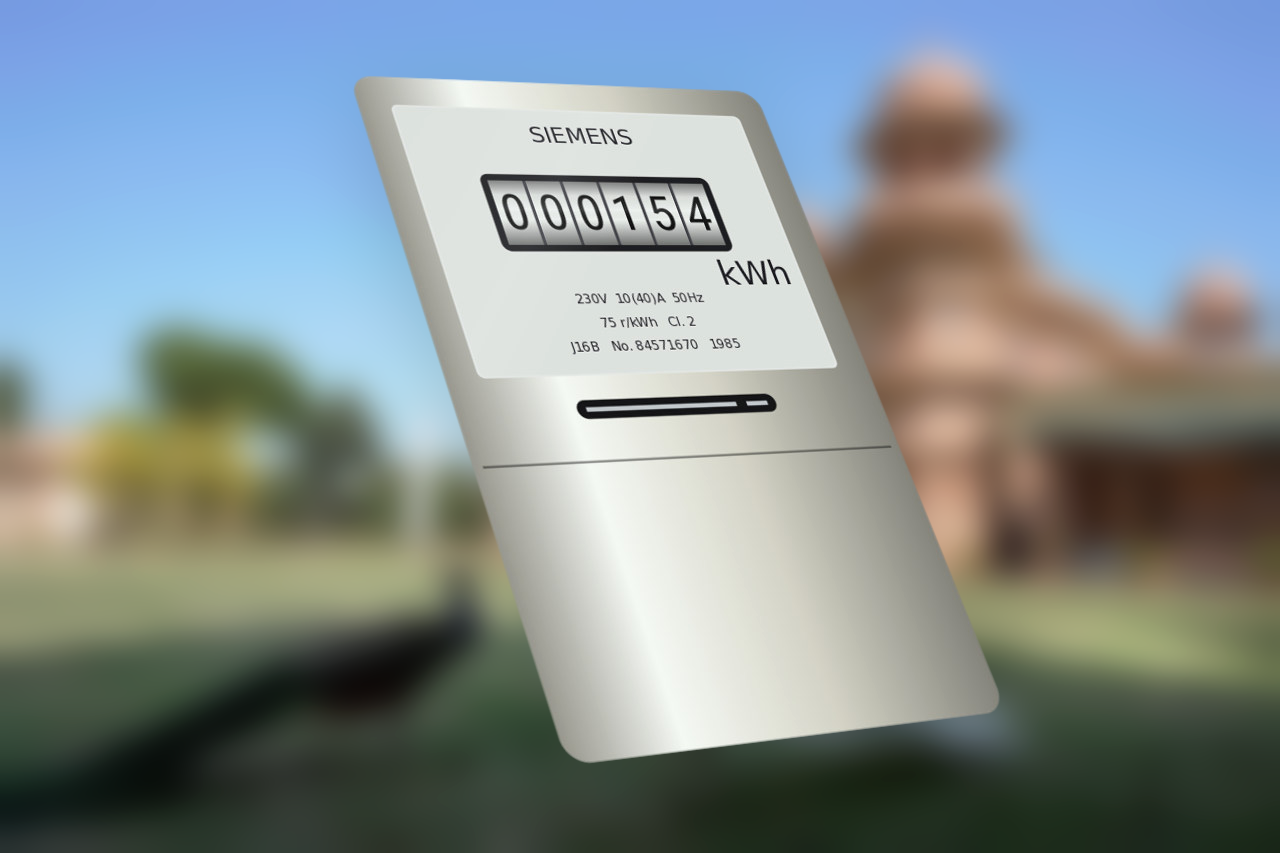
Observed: 154 kWh
